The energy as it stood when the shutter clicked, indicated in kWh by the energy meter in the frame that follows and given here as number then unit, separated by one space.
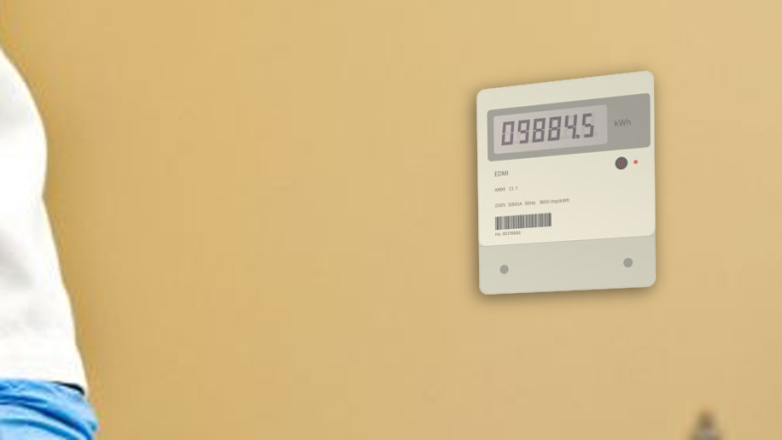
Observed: 9884.5 kWh
